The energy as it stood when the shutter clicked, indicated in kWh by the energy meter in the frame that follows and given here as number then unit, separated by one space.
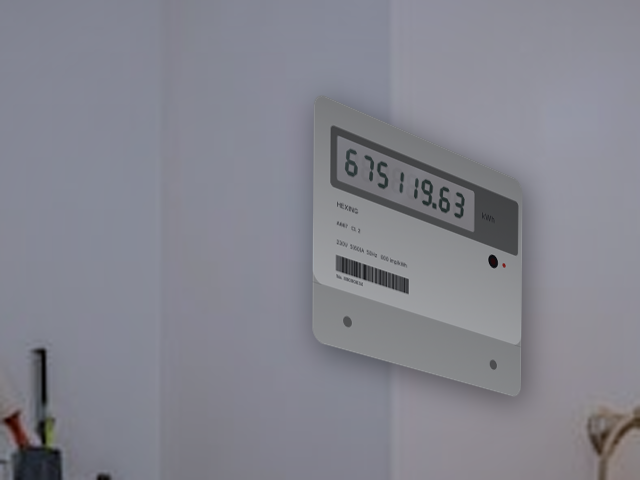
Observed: 675119.63 kWh
